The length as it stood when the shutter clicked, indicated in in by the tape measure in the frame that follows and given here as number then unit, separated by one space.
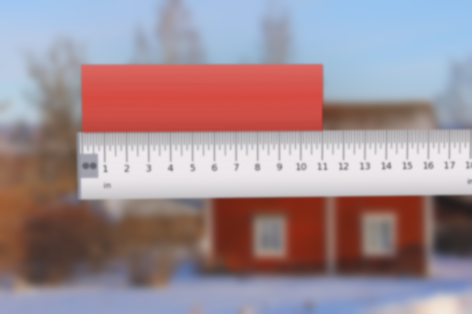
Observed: 11 in
